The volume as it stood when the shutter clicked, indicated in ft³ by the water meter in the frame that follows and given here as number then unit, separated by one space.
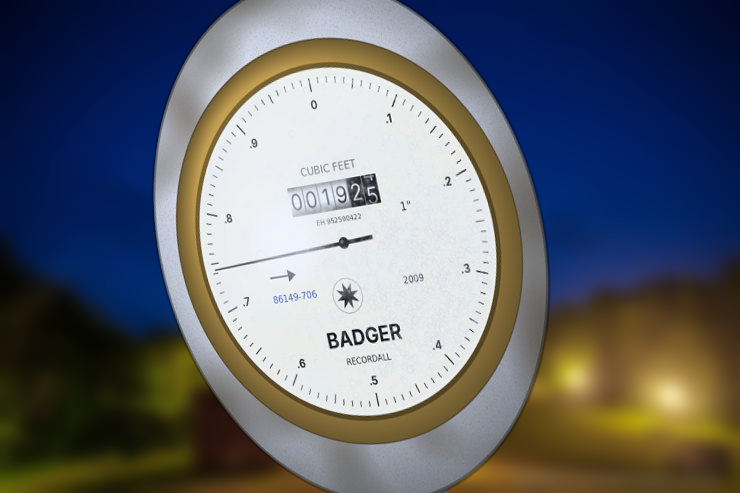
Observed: 1924.74 ft³
